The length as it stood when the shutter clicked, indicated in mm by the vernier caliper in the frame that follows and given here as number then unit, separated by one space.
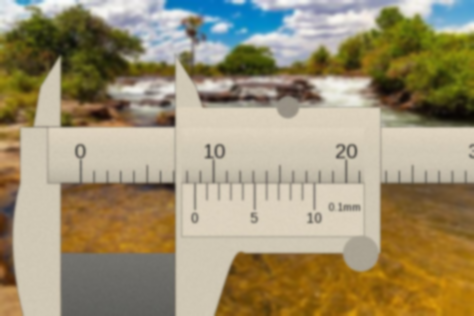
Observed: 8.6 mm
